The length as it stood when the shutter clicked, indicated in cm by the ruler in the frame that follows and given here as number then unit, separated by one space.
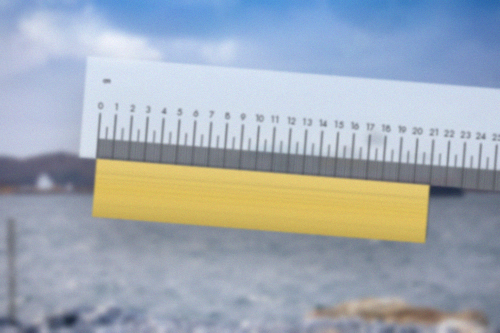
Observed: 21 cm
